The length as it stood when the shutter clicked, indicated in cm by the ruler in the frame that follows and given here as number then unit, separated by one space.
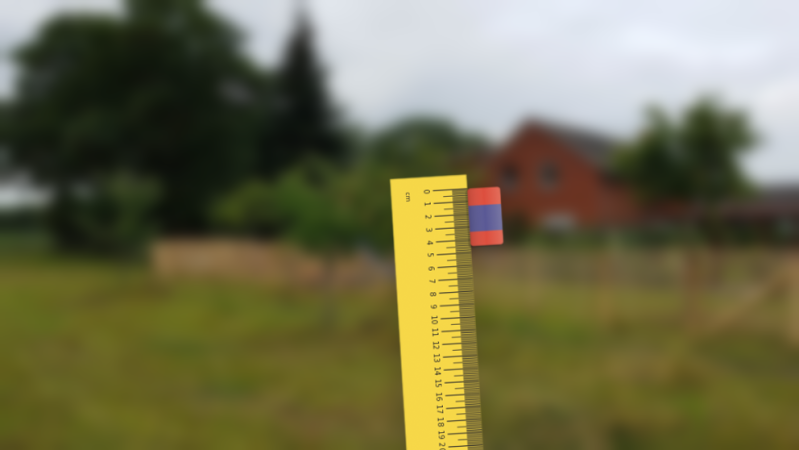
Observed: 4.5 cm
